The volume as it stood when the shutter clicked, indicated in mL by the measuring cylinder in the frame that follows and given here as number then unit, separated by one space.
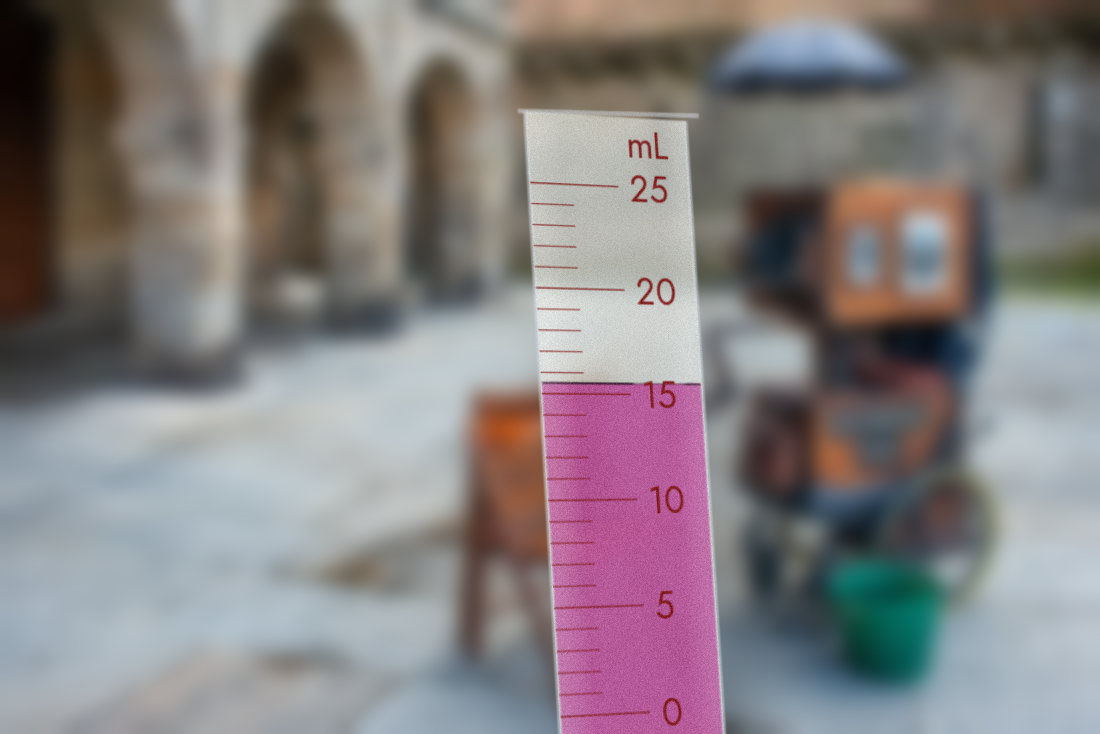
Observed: 15.5 mL
